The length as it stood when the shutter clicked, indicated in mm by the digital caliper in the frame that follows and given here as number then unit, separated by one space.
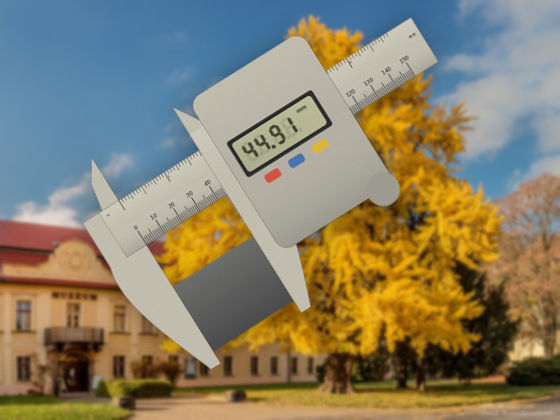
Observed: 44.91 mm
